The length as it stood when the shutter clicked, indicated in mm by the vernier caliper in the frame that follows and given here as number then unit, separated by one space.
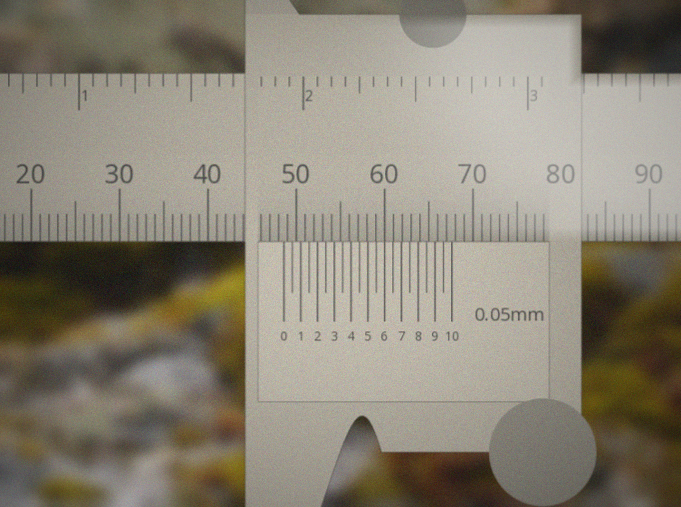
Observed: 48.6 mm
